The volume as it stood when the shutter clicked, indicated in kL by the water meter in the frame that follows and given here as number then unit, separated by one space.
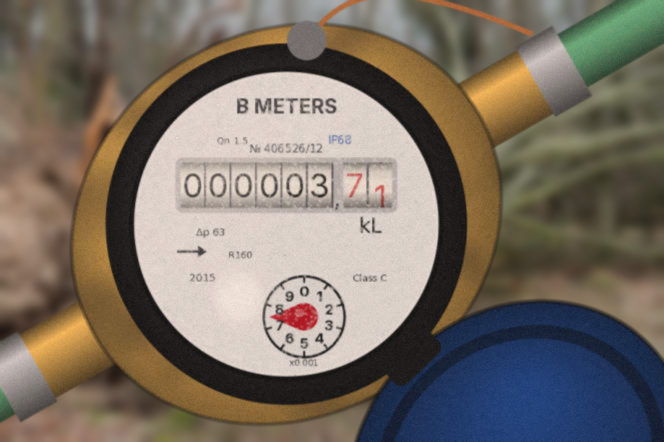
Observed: 3.707 kL
